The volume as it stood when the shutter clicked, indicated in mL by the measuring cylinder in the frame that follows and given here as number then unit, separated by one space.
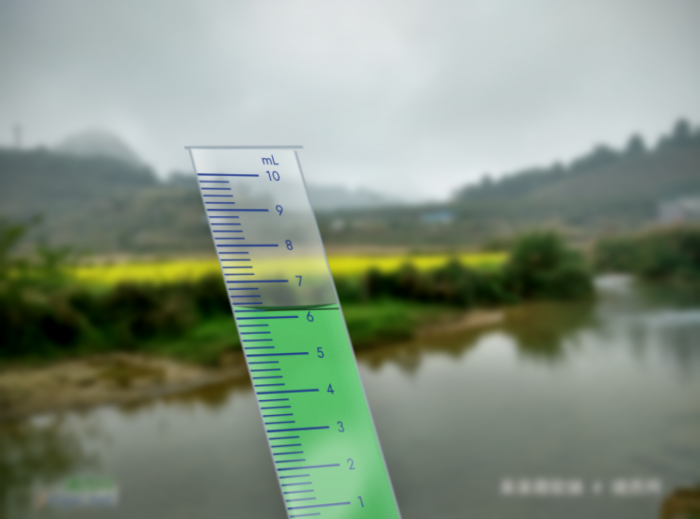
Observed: 6.2 mL
